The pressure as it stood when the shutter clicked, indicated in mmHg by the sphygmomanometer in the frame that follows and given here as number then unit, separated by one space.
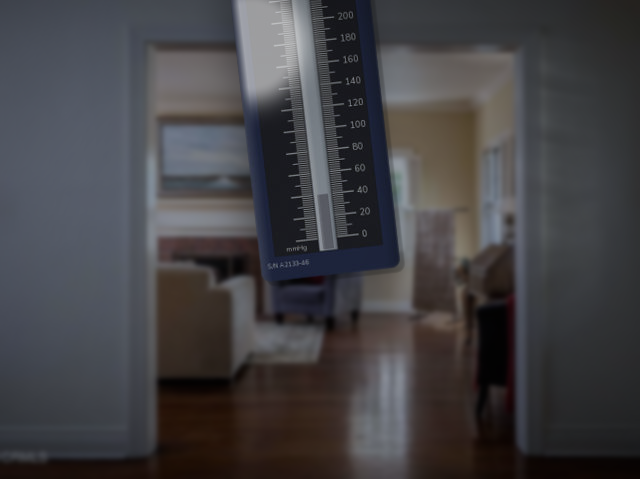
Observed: 40 mmHg
